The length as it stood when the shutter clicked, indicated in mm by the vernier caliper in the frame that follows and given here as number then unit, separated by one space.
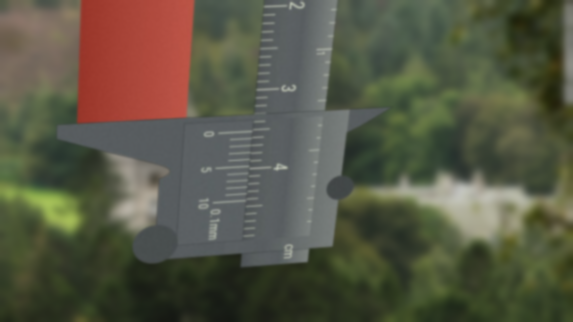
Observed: 35.2 mm
